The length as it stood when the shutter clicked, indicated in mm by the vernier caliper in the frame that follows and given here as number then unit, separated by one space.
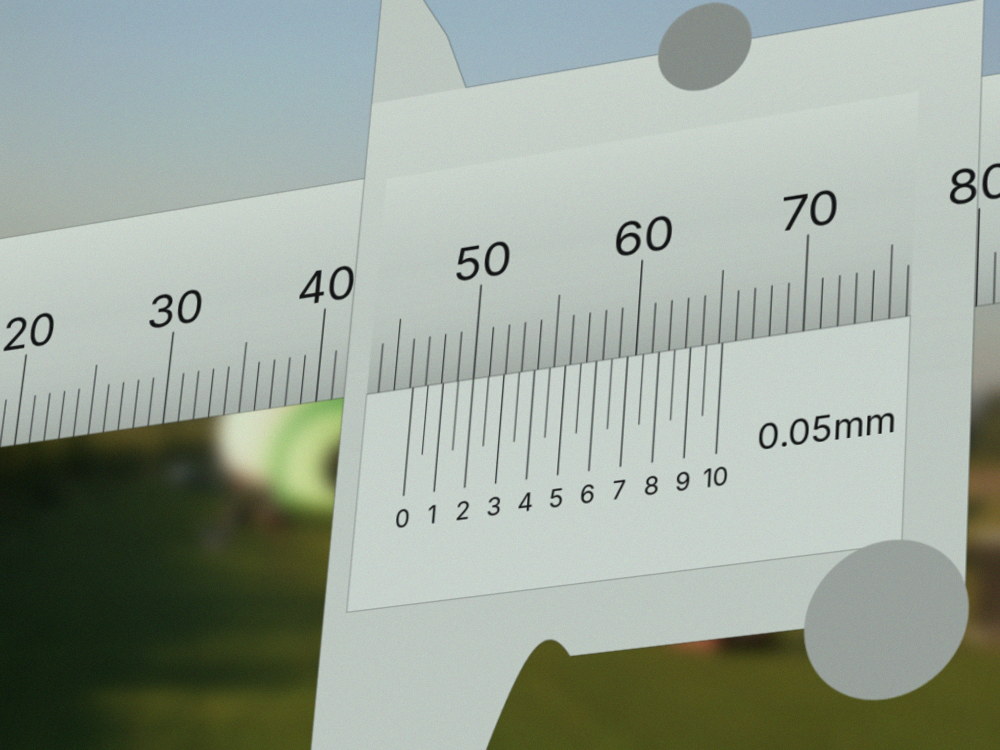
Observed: 46.2 mm
